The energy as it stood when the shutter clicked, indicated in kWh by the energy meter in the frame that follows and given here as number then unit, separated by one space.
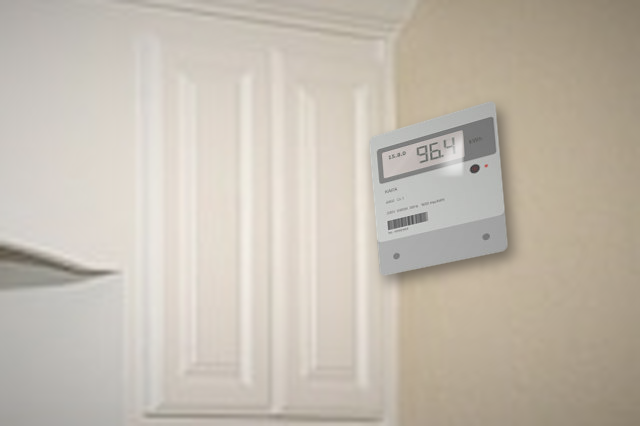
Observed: 96.4 kWh
